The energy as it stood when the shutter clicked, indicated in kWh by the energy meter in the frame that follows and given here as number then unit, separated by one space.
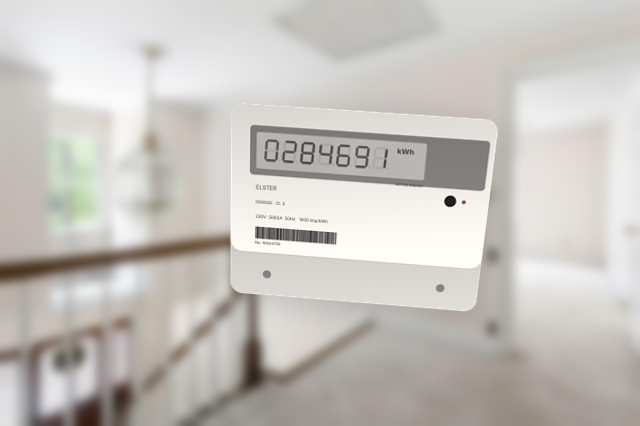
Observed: 284691 kWh
